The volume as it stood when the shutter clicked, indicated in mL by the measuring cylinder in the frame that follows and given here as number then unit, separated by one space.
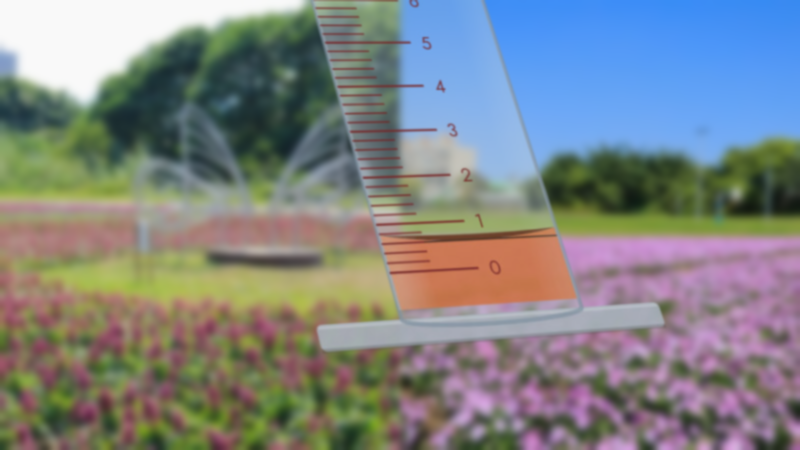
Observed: 0.6 mL
